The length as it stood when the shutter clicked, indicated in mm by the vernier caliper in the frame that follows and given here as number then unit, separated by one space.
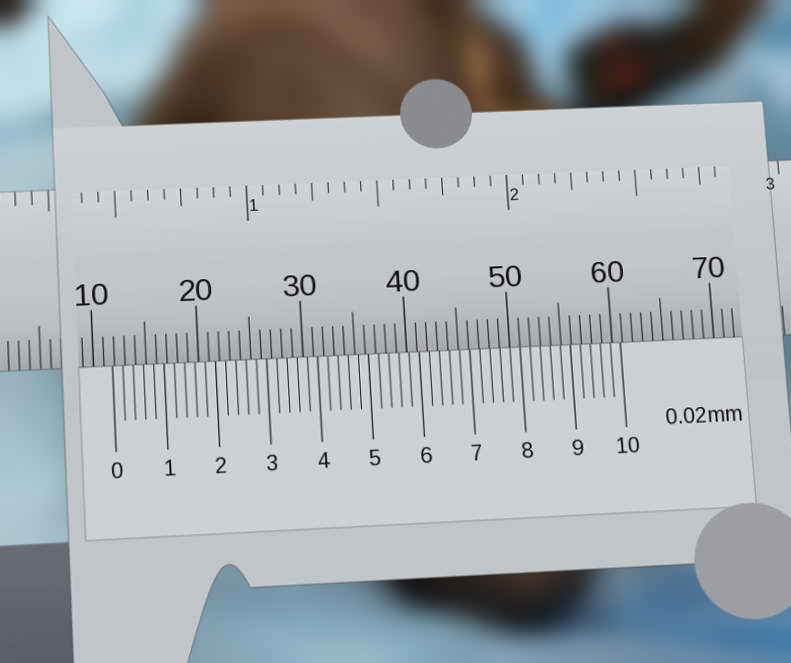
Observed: 11.8 mm
